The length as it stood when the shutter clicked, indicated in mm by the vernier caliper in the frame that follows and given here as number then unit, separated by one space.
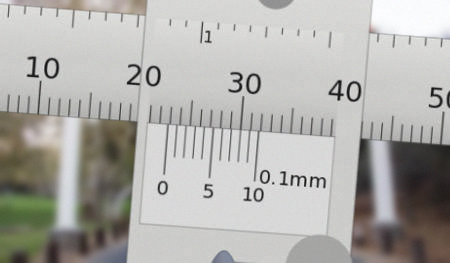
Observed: 22.8 mm
